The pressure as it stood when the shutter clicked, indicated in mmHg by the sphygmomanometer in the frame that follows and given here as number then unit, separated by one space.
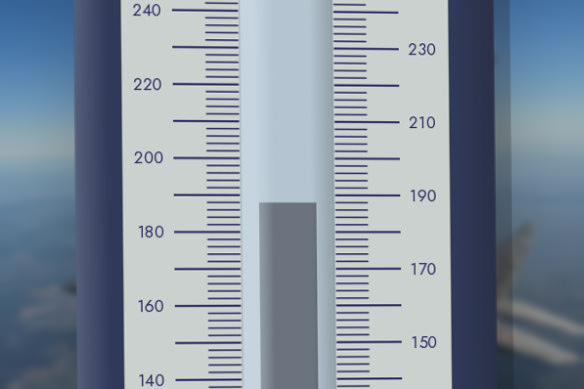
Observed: 188 mmHg
